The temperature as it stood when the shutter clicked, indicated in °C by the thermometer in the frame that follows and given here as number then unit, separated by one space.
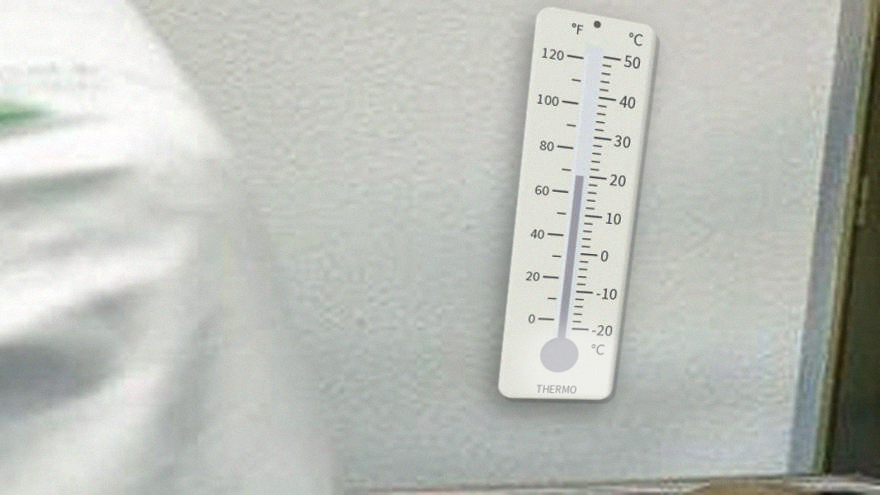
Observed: 20 °C
